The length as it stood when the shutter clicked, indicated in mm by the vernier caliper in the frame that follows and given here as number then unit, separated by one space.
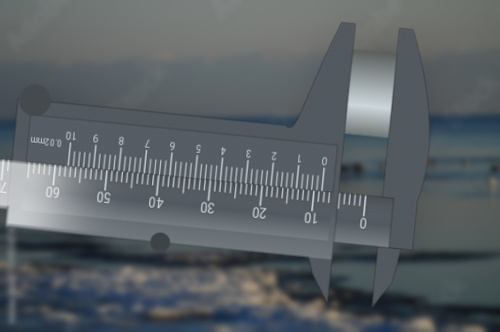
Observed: 8.5 mm
